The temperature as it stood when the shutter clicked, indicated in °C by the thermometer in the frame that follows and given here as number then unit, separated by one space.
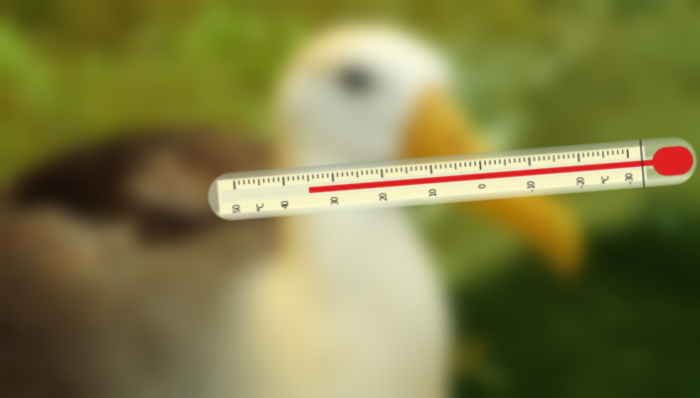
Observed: 35 °C
